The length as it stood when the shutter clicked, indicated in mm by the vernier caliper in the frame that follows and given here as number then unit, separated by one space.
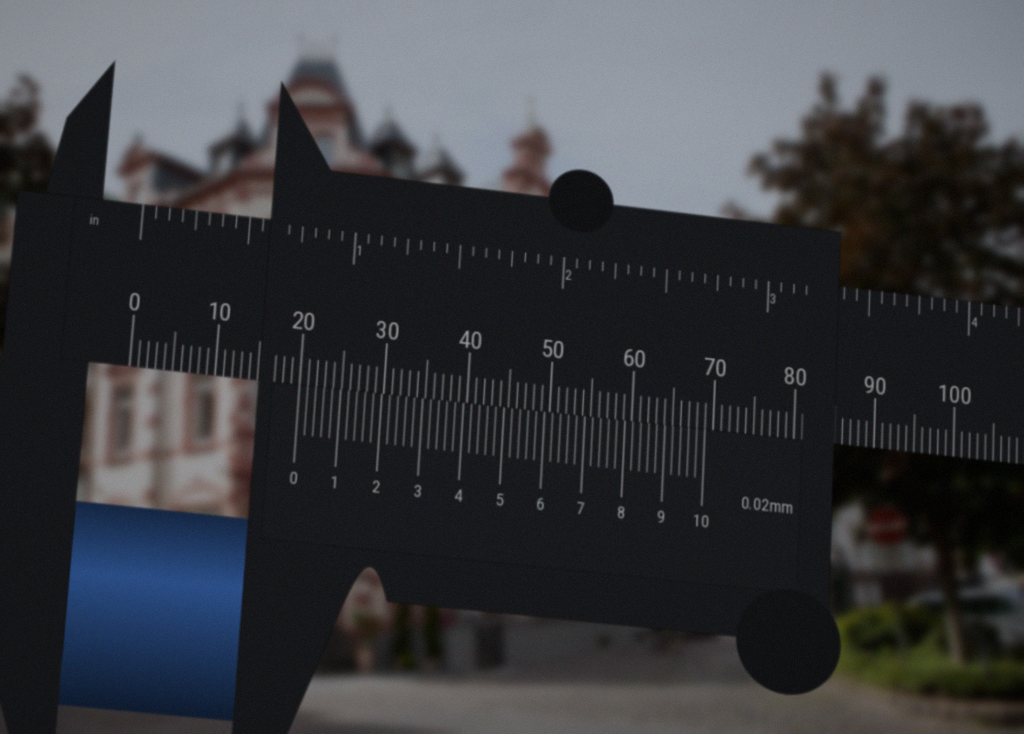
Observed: 20.0 mm
